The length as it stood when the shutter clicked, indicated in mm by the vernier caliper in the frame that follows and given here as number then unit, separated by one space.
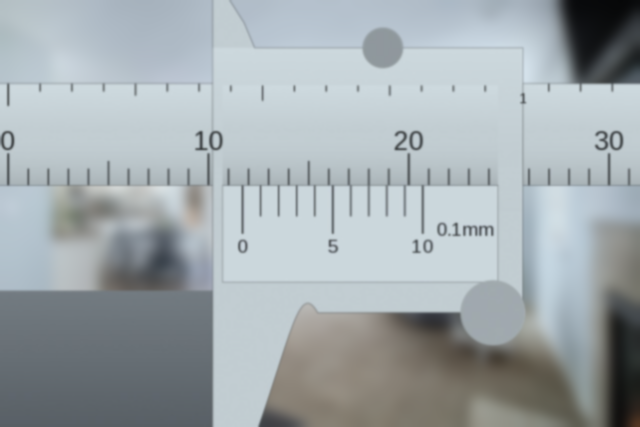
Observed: 11.7 mm
